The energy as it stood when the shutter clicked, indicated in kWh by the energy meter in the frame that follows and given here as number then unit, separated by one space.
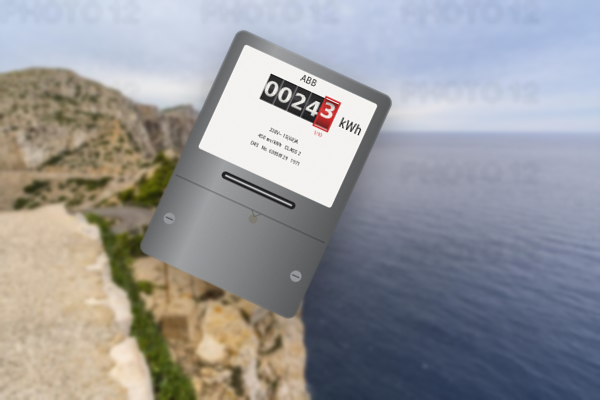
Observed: 24.3 kWh
